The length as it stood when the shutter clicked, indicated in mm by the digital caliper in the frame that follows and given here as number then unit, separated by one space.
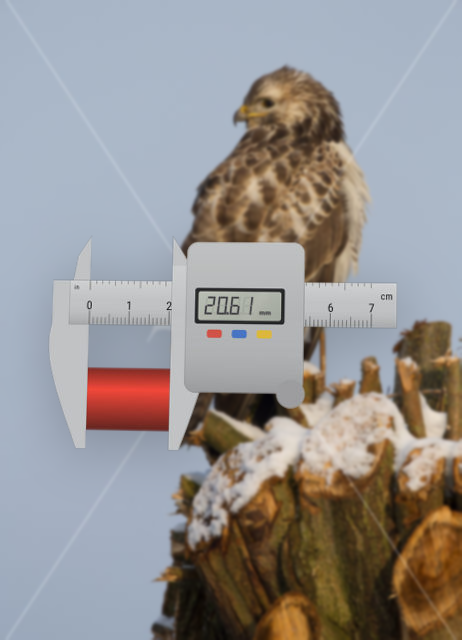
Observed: 20.61 mm
